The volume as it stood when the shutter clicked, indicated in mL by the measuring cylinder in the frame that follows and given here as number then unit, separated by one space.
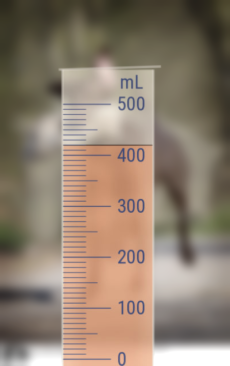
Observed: 420 mL
